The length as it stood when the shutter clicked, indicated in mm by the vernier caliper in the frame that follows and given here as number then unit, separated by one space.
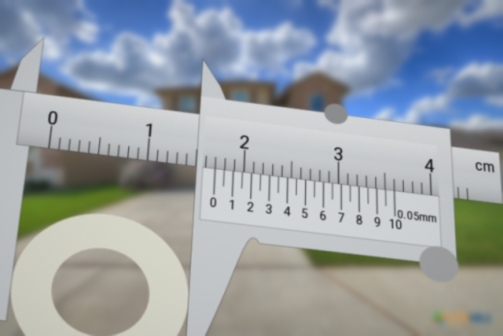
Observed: 17.0 mm
